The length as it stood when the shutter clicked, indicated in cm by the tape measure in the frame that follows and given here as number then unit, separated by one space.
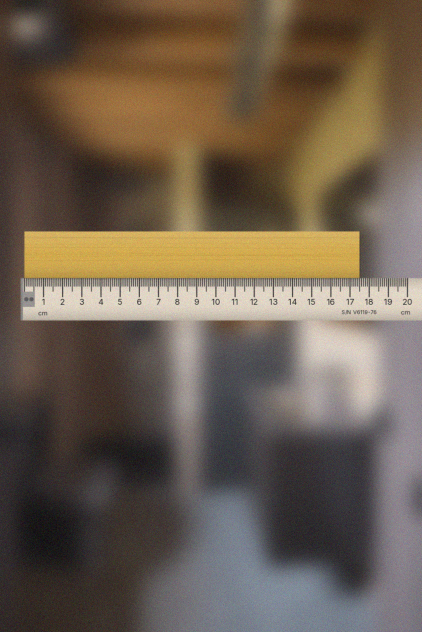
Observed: 17.5 cm
